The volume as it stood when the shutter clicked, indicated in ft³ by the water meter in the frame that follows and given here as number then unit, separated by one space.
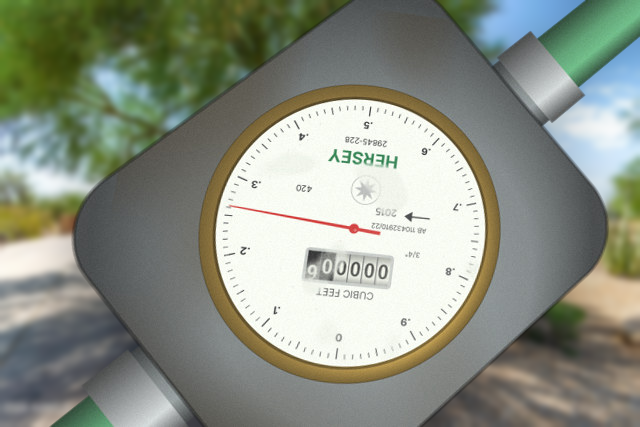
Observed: 6.26 ft³
